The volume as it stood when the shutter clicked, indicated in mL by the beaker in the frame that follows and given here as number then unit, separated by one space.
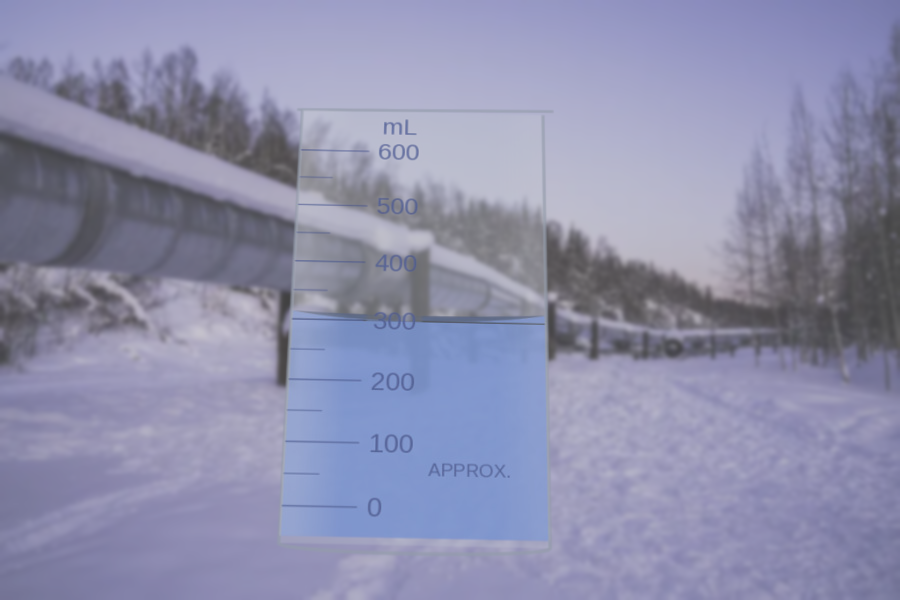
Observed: 300 mL
